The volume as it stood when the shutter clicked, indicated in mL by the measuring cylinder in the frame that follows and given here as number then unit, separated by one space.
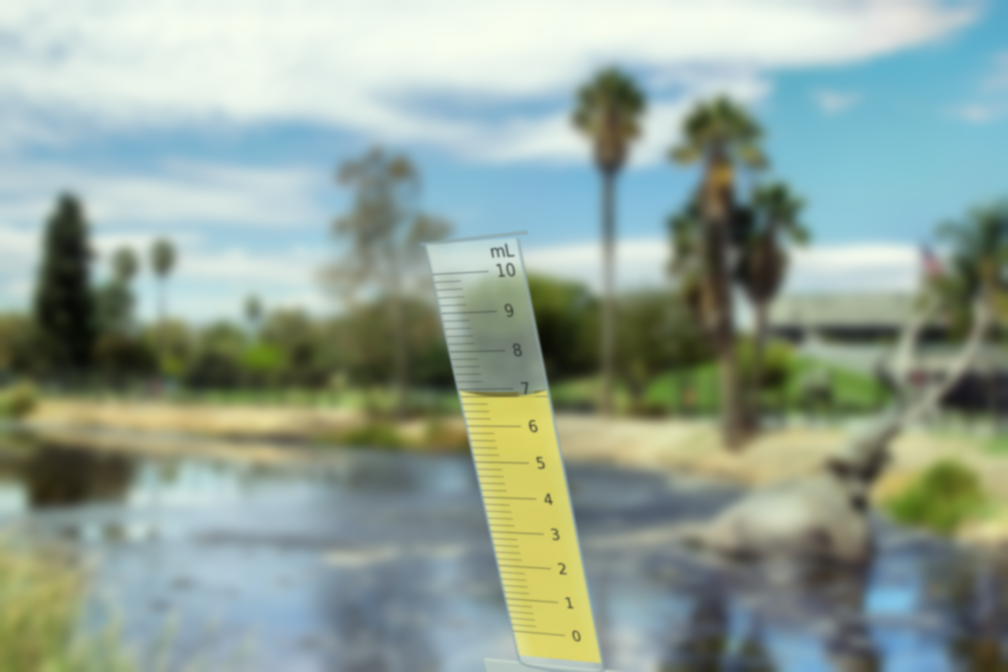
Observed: 6.8 mL
